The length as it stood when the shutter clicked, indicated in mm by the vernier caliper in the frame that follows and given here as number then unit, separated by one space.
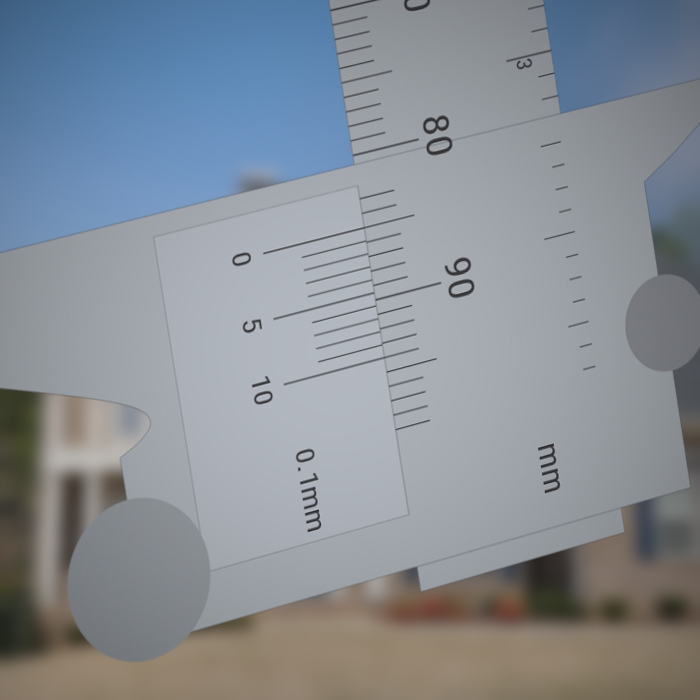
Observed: 85.0 mm
